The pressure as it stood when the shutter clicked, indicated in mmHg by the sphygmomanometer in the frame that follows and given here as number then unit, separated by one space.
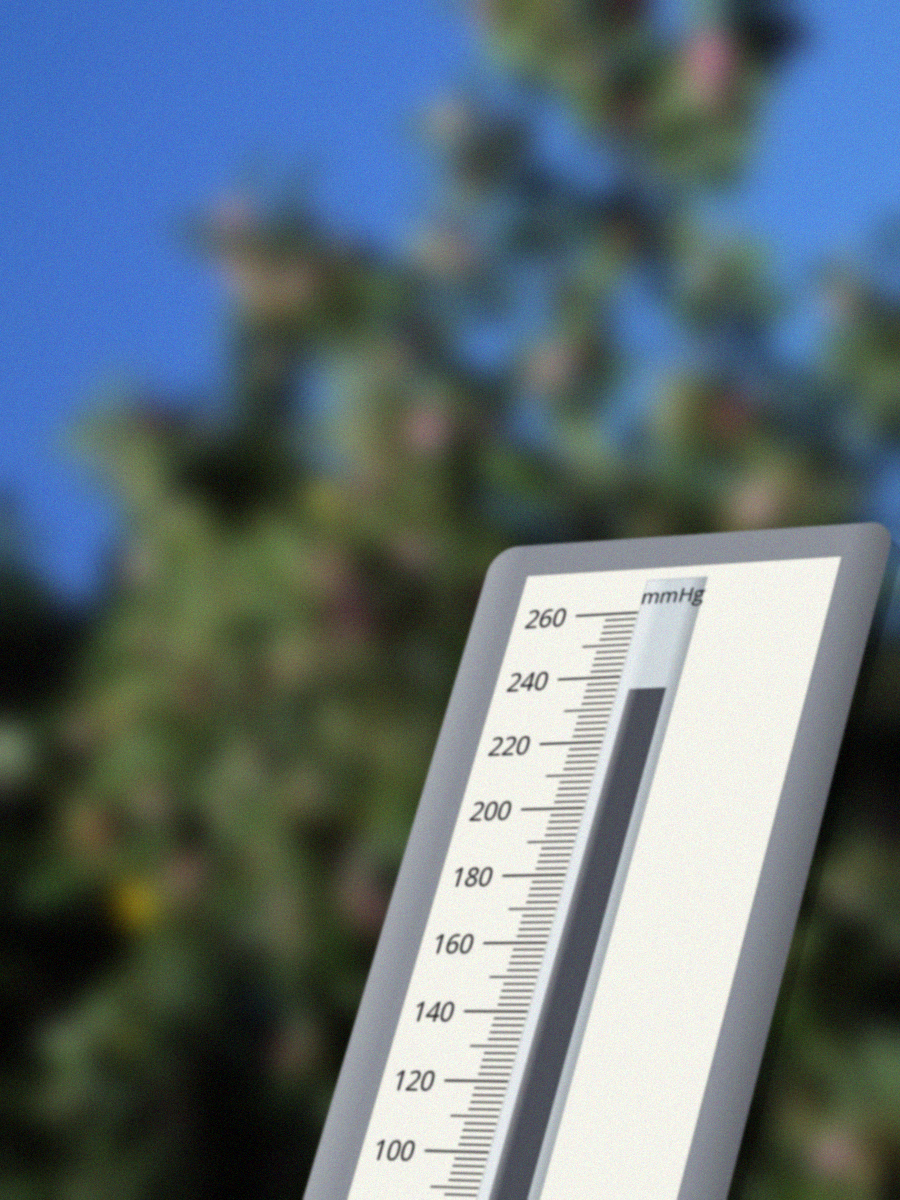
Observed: 236 mmHg
